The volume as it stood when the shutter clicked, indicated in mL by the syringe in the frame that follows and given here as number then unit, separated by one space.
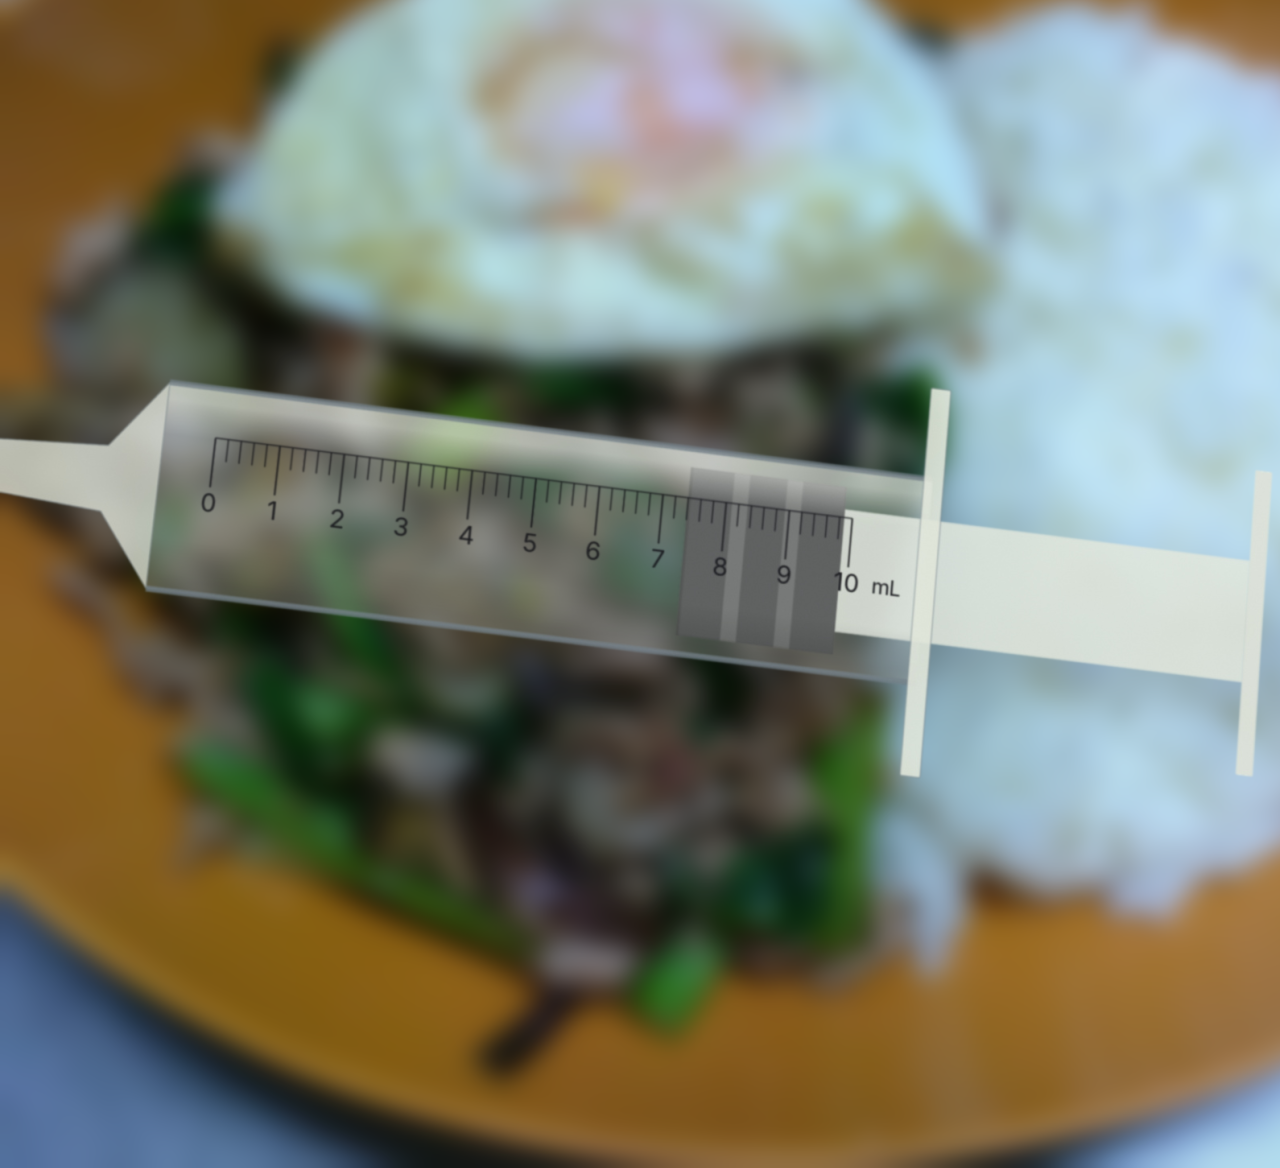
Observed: 7.4 mL
